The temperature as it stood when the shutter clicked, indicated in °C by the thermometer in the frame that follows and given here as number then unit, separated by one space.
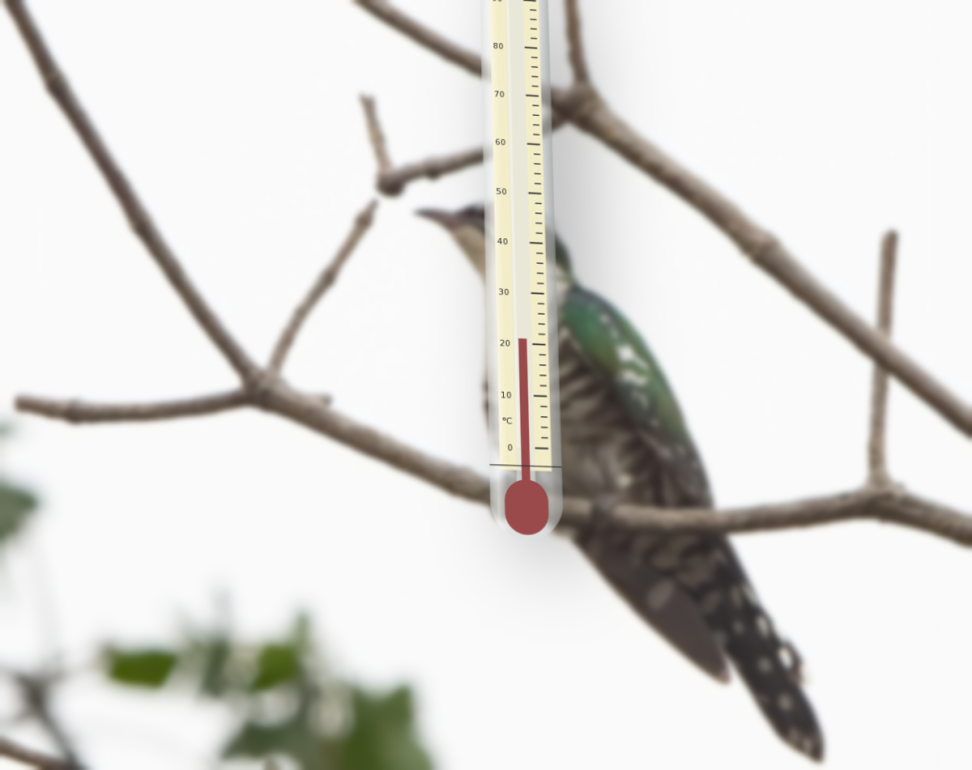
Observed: 21 °C
